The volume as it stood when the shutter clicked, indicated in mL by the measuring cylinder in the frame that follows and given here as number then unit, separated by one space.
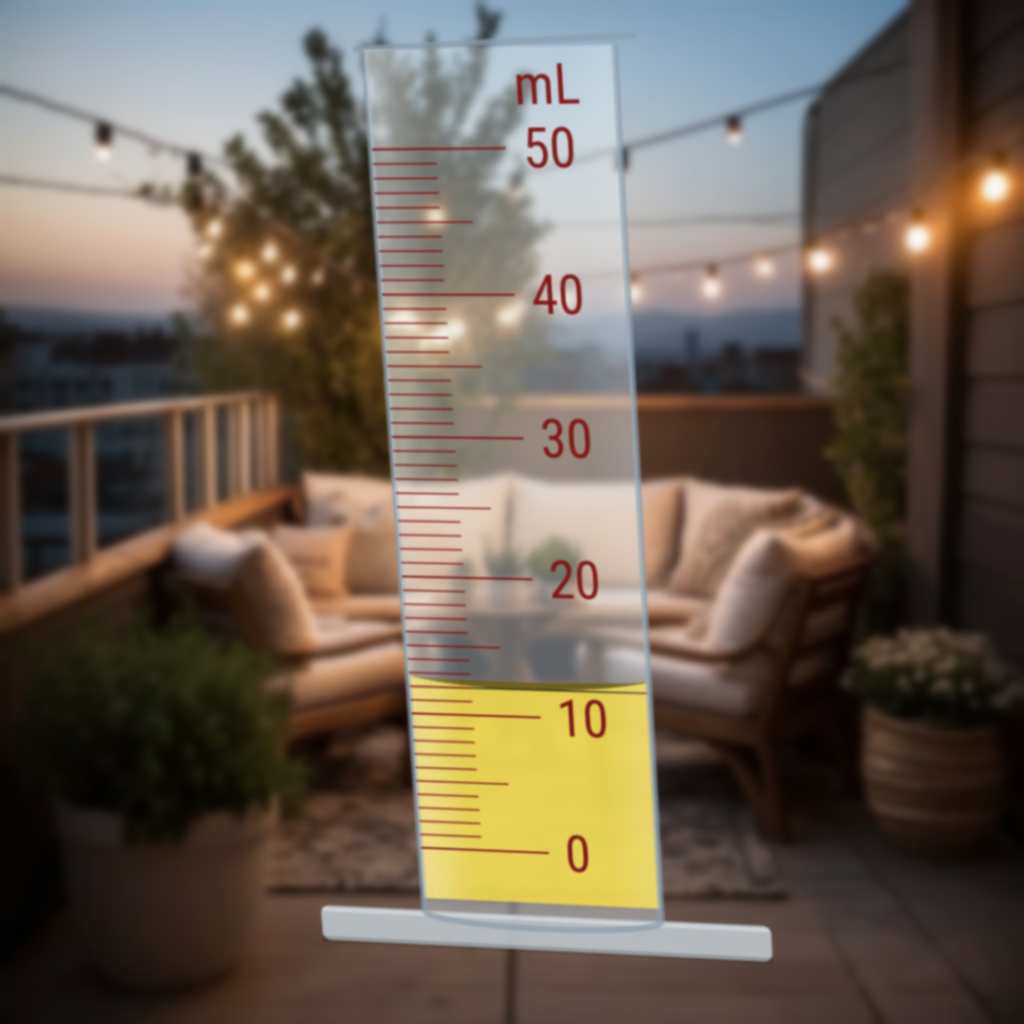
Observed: 12 mL
